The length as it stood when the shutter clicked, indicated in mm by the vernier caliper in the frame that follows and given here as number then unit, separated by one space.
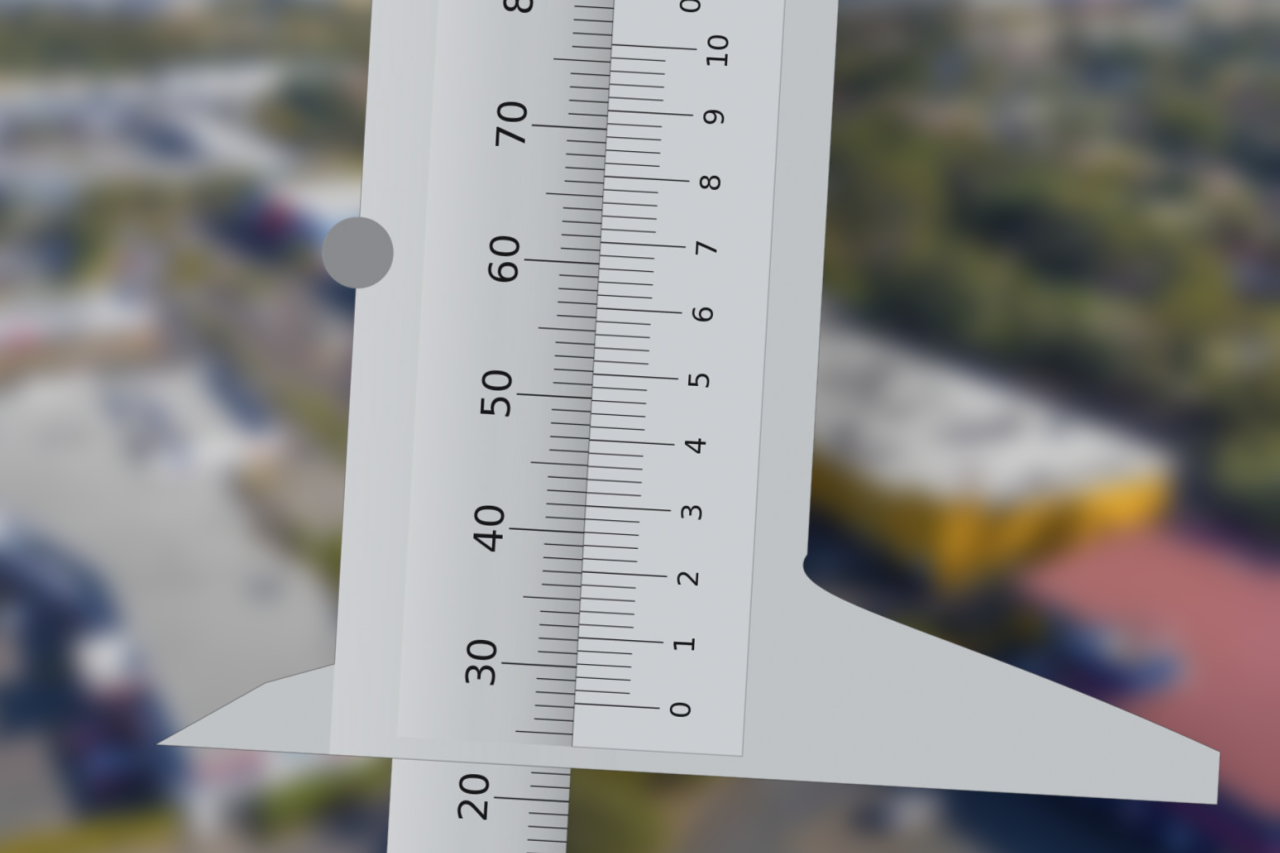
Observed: 27.3 mm
